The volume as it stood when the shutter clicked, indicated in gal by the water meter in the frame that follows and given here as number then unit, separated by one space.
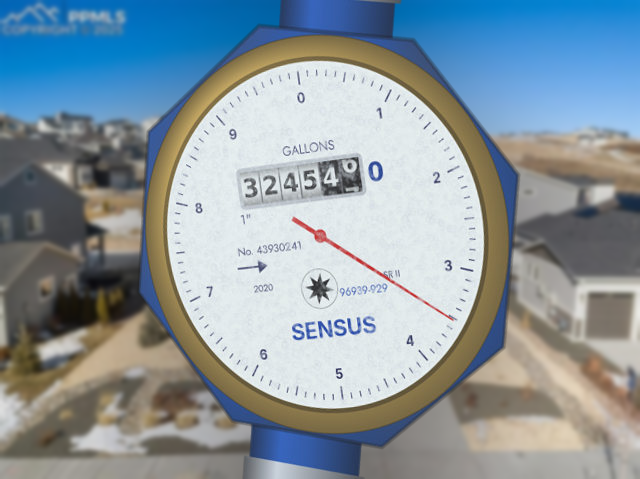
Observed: 3245463.5 gal
